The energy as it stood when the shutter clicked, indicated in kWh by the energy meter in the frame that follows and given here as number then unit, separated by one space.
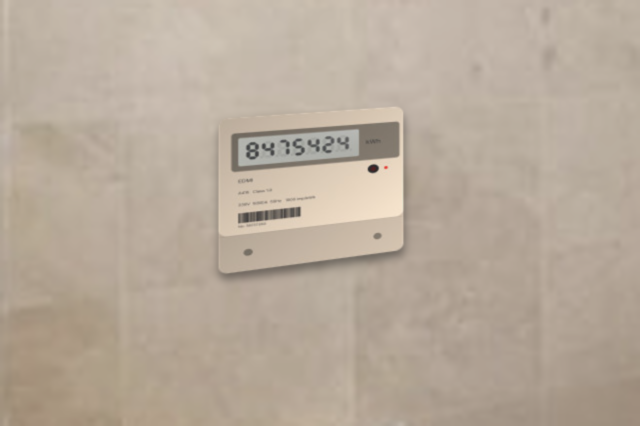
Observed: 8475424 kWh
